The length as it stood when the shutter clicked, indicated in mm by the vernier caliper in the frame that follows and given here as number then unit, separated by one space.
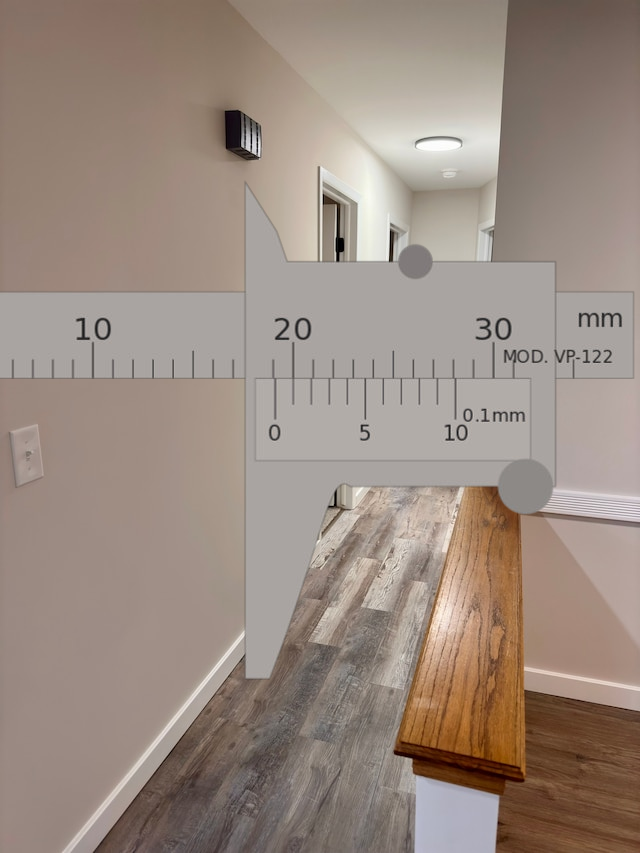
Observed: 19.1 mm
